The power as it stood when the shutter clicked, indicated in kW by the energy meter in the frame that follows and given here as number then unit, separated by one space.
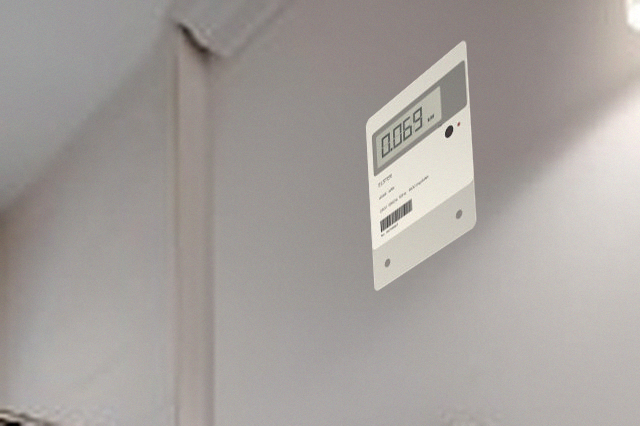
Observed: 0.069 kW
